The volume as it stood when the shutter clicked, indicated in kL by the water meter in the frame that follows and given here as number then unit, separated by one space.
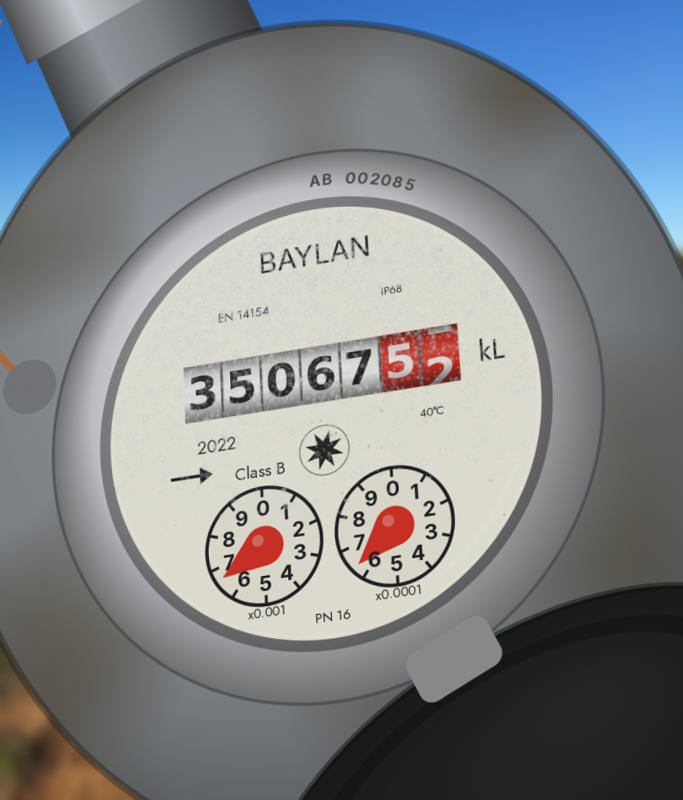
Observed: 35067.5166 kL
